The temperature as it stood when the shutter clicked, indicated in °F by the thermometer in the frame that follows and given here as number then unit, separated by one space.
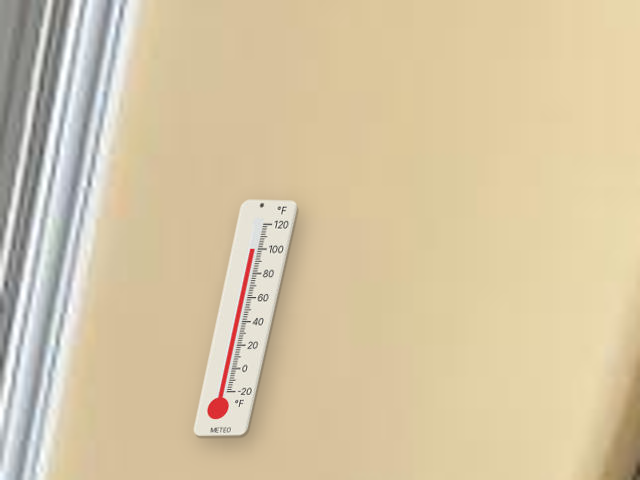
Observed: 100 °F
